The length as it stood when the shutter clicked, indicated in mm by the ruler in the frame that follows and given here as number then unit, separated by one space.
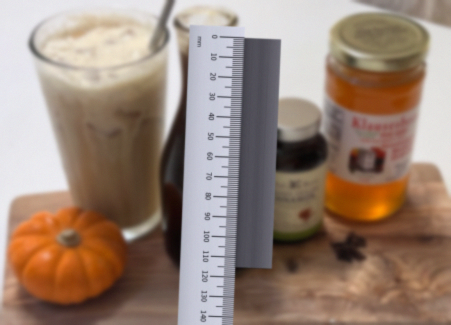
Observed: 115 mm
